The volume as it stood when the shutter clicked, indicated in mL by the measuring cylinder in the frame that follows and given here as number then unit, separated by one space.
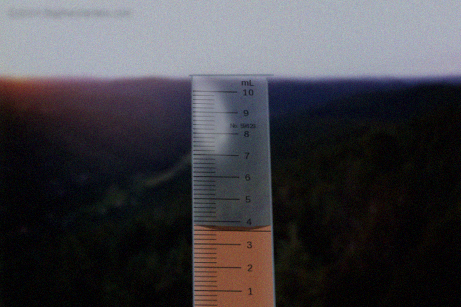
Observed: 3.6 mL
